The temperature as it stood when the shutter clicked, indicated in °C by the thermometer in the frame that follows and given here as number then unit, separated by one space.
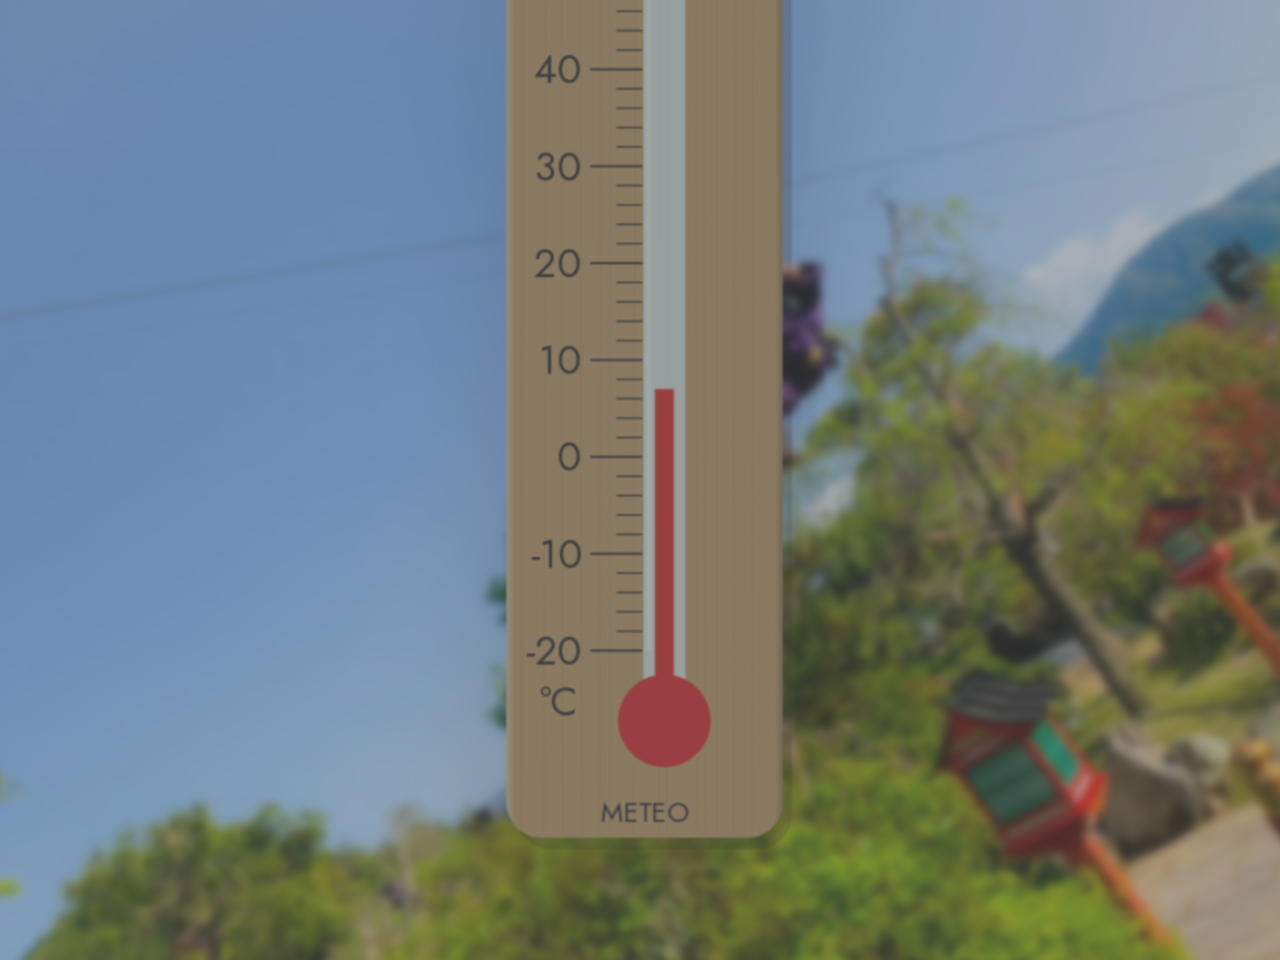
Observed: 7 °C
